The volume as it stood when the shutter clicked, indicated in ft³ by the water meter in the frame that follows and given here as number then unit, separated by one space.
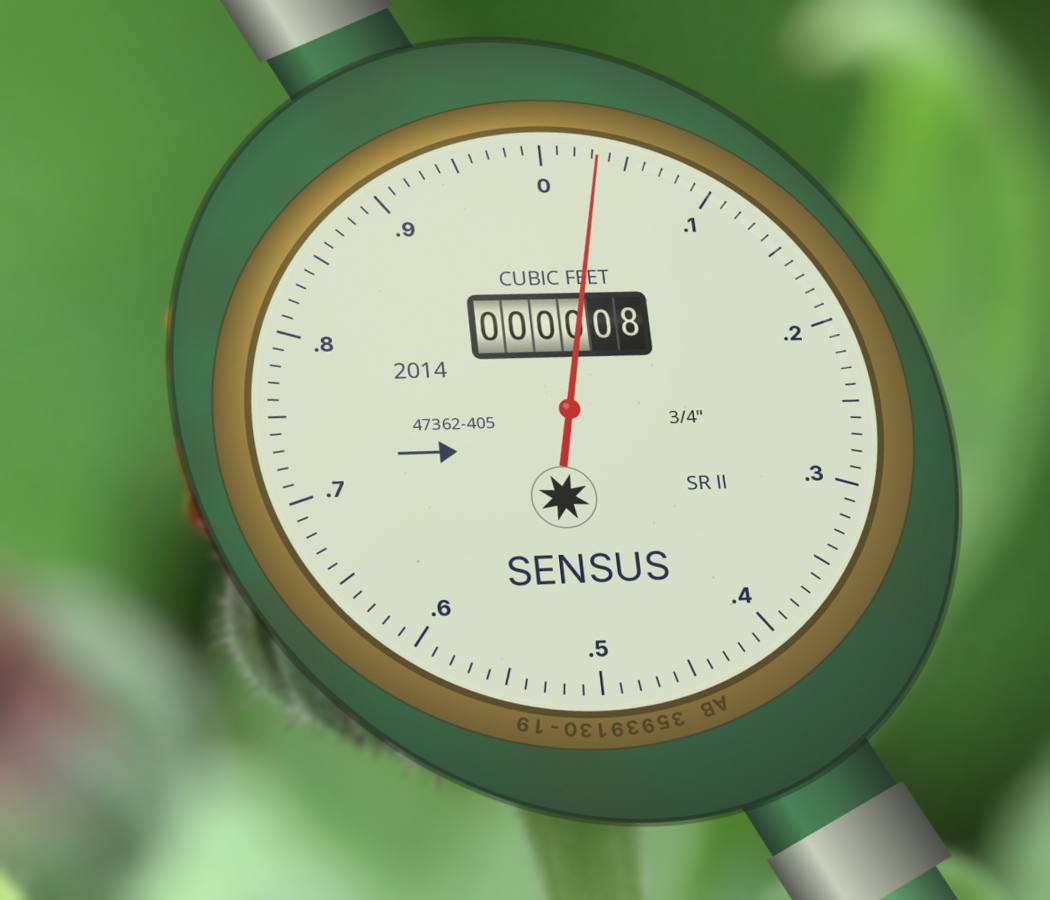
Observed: 8.03 ft³
